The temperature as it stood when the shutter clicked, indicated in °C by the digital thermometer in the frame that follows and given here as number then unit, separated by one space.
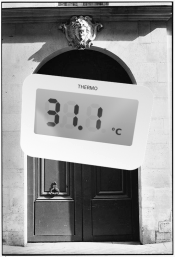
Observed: 31.1 °C
